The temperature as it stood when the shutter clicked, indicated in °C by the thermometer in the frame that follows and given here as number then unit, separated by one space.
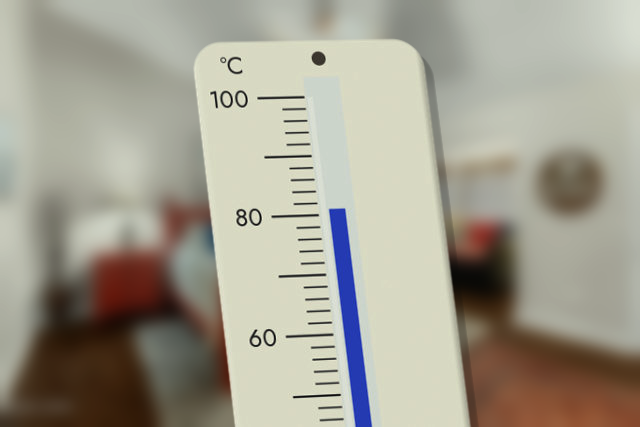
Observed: 81 °C
